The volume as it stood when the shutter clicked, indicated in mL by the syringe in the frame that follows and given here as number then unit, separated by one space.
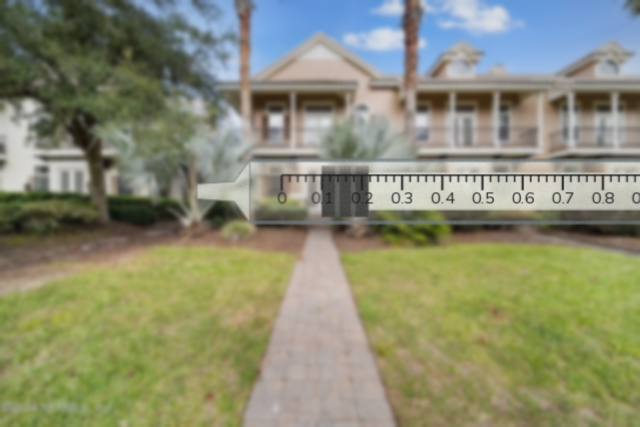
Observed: 0.1 mL
